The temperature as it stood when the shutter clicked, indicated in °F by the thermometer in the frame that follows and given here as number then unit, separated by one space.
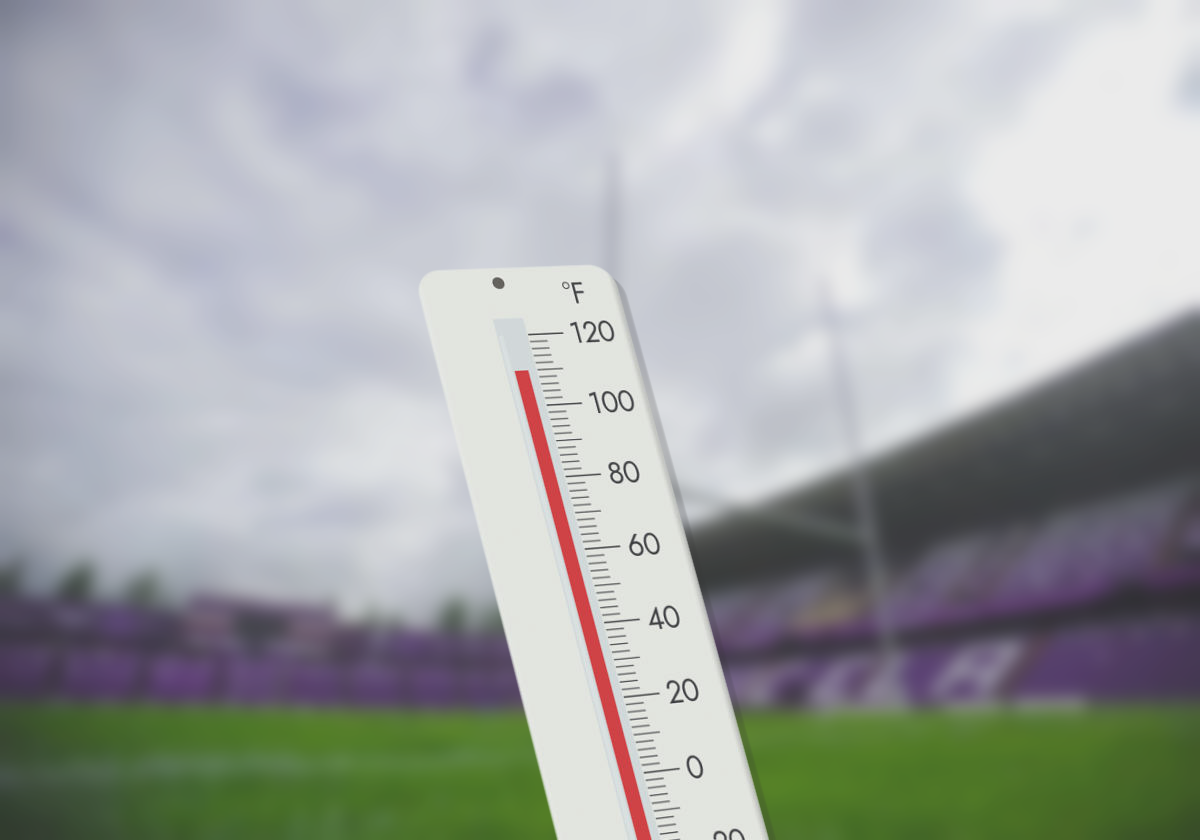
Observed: 110 °F
